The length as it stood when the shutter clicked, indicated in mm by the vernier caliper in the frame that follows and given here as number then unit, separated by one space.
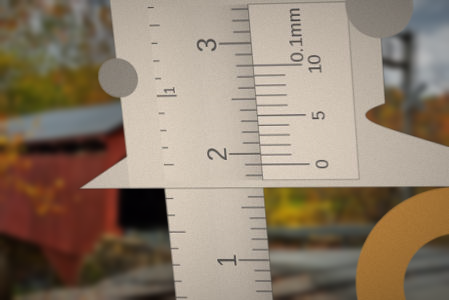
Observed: 19.0 mm
